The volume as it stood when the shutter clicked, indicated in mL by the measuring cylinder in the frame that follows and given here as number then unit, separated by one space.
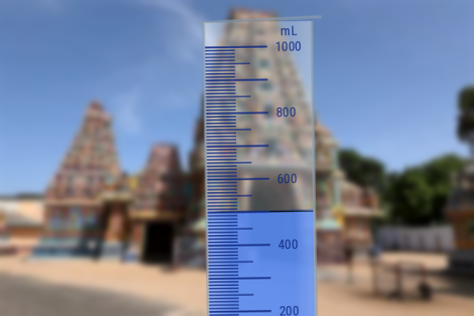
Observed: 500 mL
